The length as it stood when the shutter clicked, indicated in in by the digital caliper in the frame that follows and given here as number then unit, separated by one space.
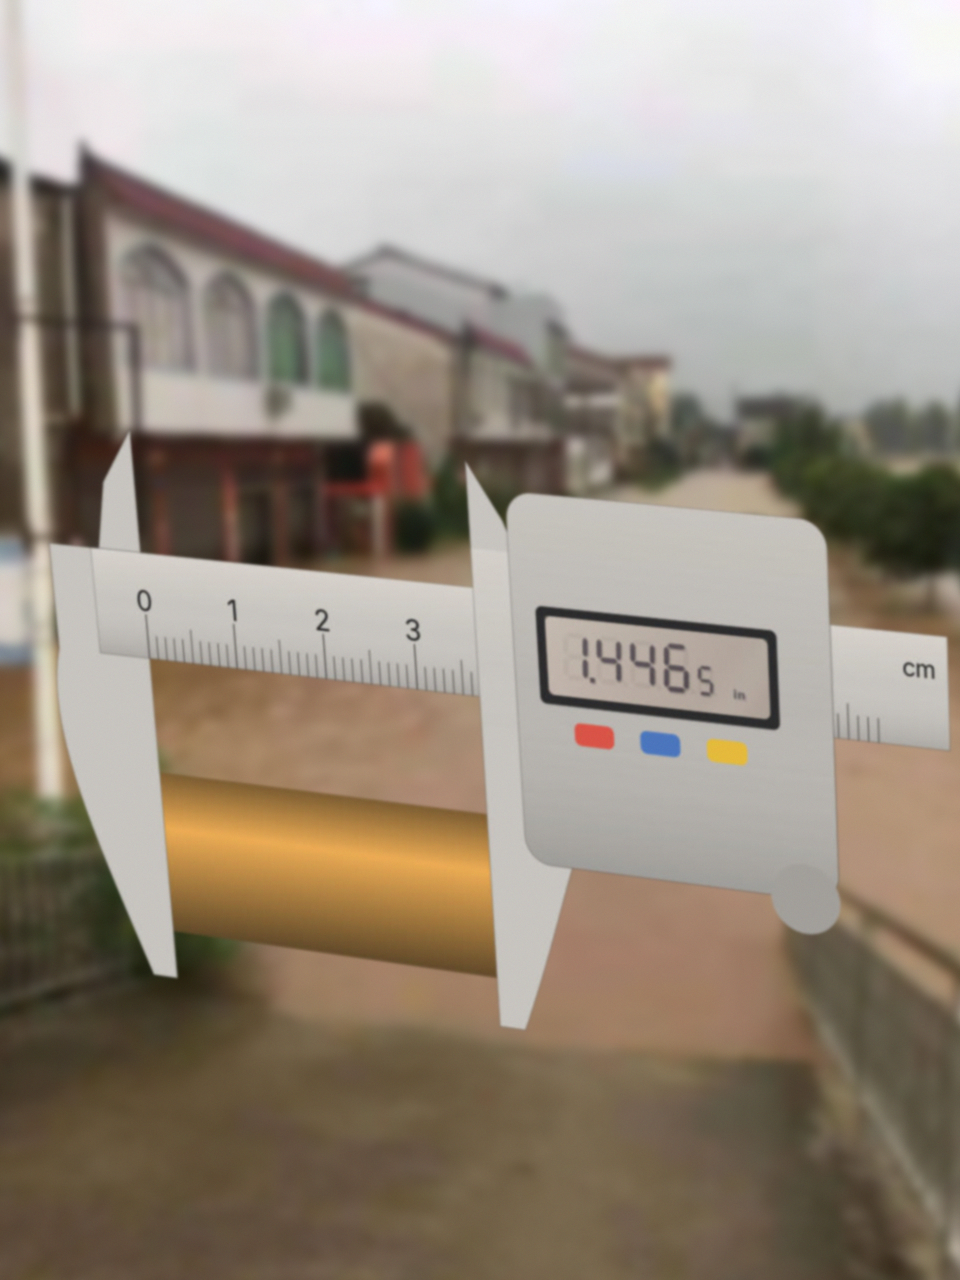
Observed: 1.4465 in
